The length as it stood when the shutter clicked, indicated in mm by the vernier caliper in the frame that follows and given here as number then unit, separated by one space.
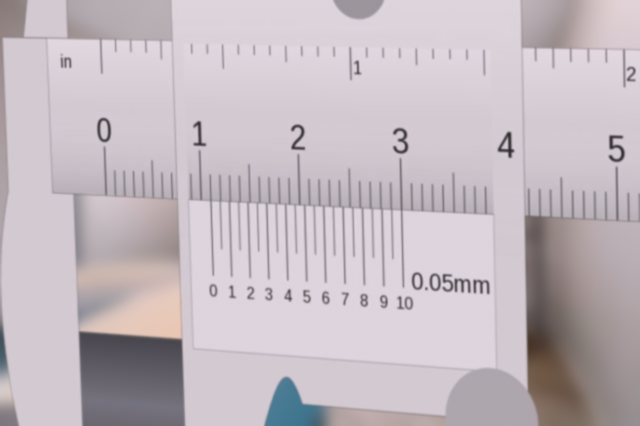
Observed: 11.0 mm
